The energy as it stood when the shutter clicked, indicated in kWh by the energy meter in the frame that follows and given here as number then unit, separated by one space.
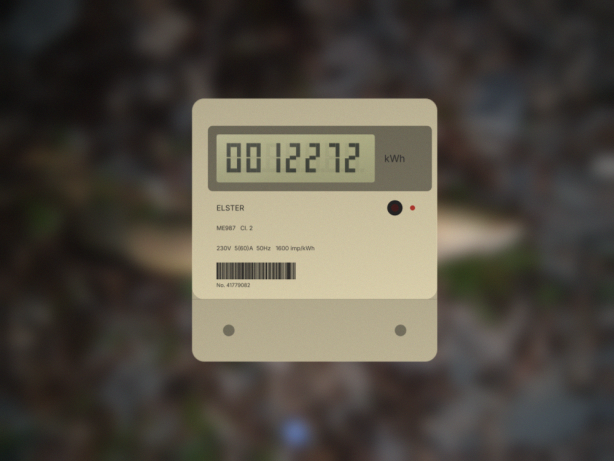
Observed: 12272 kWh
